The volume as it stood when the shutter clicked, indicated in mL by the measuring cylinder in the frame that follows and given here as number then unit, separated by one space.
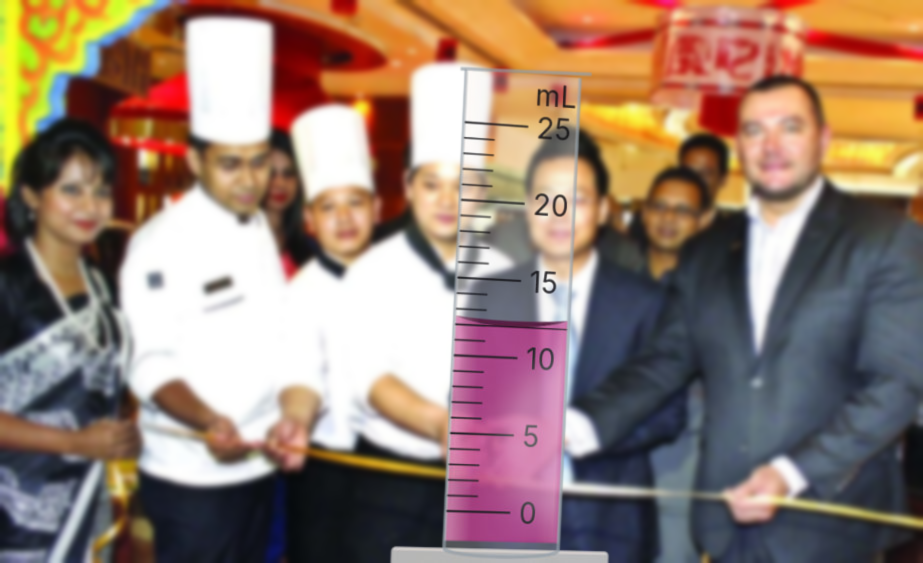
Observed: 12 mL
